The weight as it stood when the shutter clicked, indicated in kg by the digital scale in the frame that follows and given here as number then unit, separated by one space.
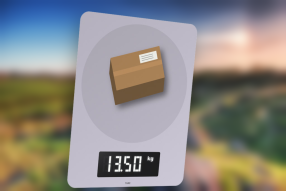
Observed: 13.50 kg
